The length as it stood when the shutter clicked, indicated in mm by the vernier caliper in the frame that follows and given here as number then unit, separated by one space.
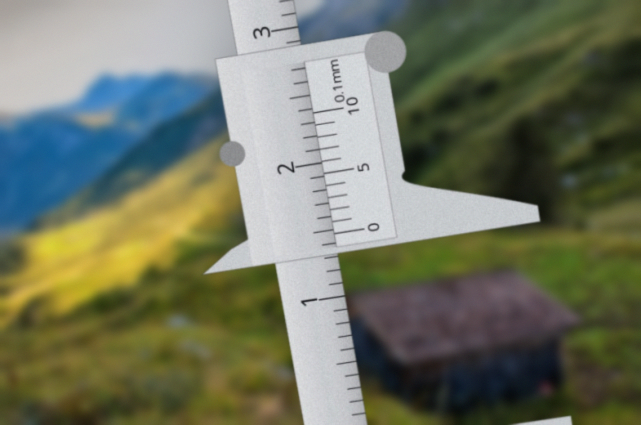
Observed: 14.7 mm
